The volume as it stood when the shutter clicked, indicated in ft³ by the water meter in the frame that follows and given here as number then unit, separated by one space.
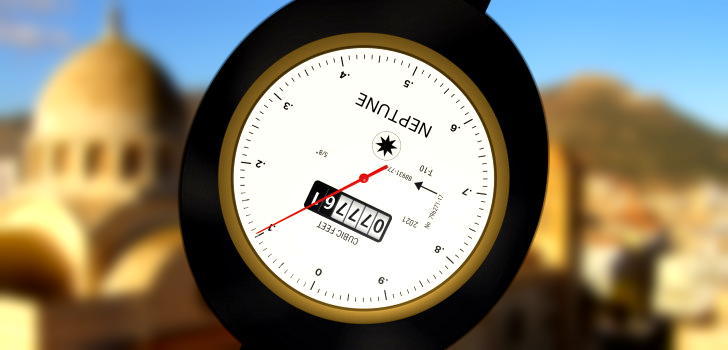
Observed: 77761.10 ft³
